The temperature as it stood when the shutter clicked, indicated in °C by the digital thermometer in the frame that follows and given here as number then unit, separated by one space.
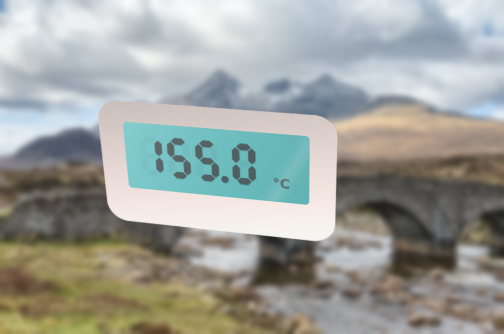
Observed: 155.0 °C
